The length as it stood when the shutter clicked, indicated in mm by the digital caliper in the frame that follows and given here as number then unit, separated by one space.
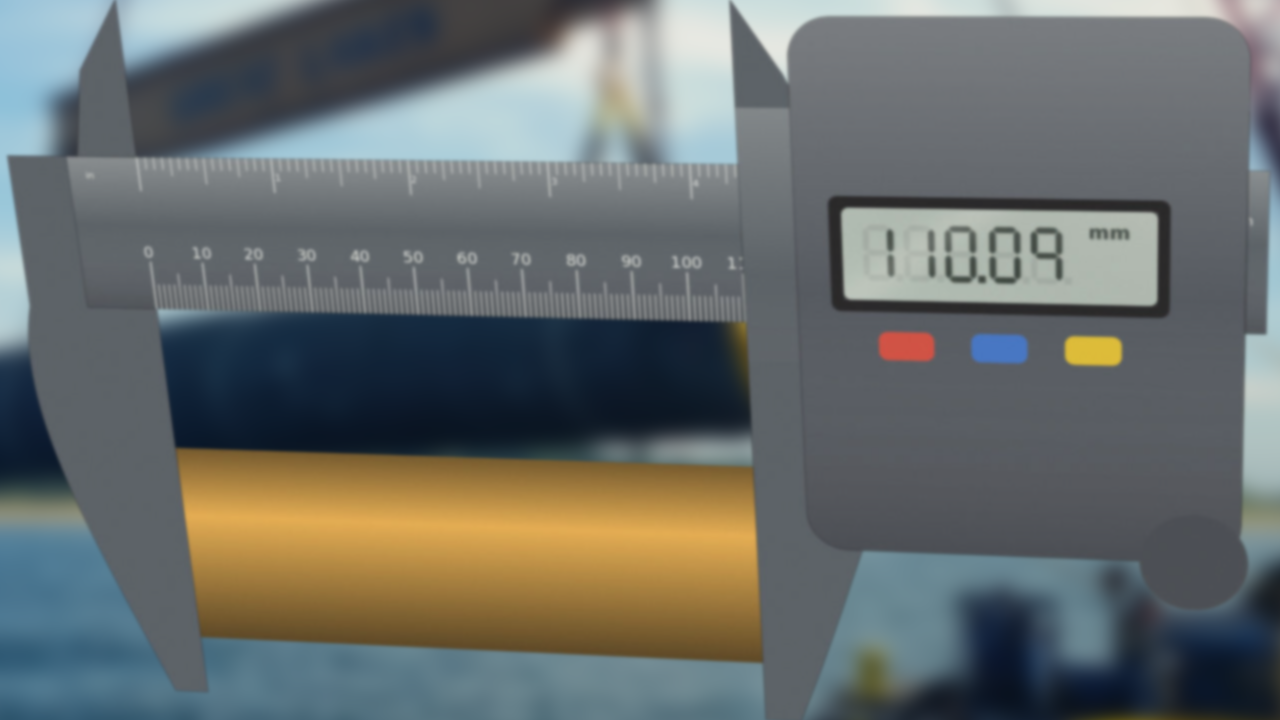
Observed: 110.09 mm
